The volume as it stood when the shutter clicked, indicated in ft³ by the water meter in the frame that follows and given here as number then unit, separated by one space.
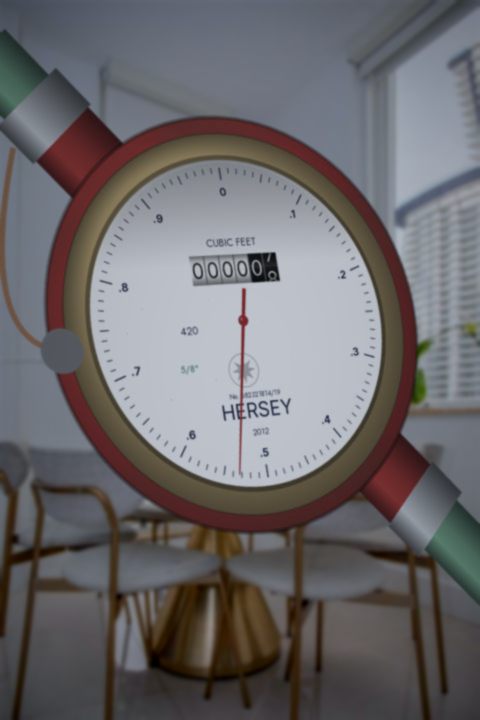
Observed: 7.53 ft³
